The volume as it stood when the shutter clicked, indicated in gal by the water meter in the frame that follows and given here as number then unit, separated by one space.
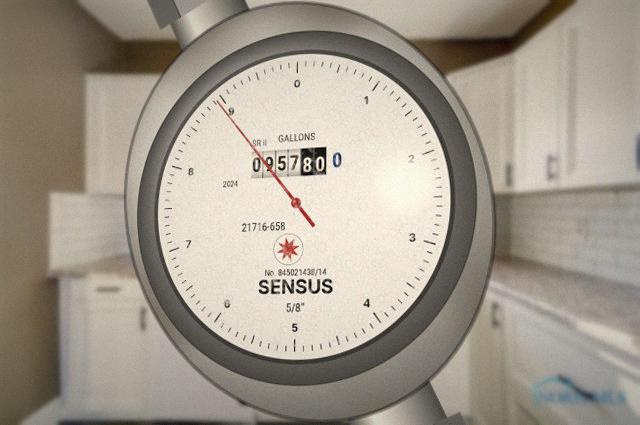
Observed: 957798.9 gal
